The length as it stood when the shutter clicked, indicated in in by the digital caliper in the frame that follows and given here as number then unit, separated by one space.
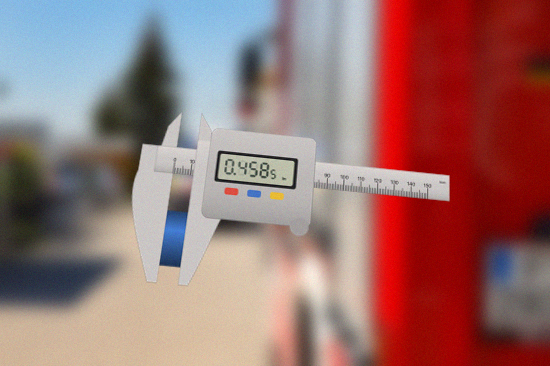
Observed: 0.4585 in
